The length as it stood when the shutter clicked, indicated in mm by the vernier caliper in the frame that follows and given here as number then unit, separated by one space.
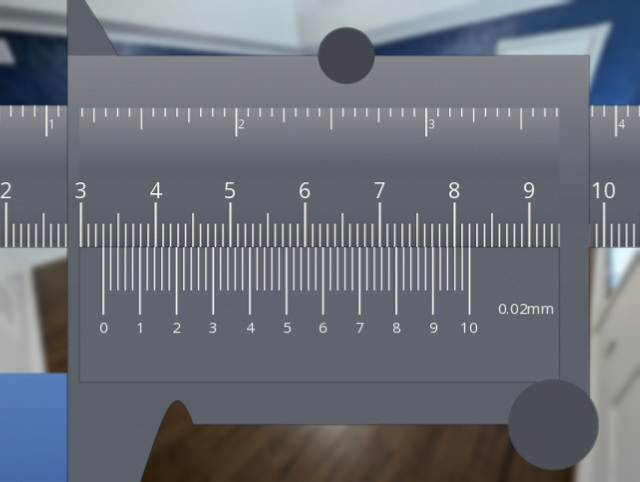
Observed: 33.0 mm
